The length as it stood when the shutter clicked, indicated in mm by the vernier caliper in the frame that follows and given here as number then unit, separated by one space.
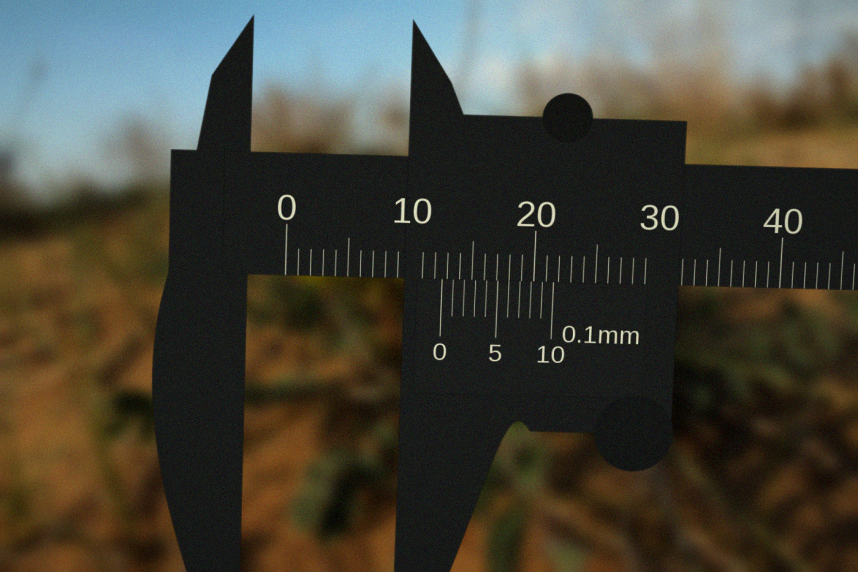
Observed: 12.6 mm
